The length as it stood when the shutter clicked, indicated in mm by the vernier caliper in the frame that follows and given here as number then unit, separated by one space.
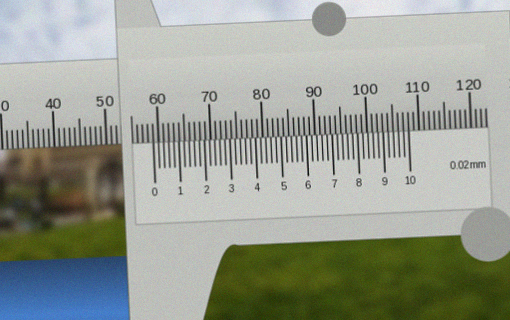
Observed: 59.0 mm
